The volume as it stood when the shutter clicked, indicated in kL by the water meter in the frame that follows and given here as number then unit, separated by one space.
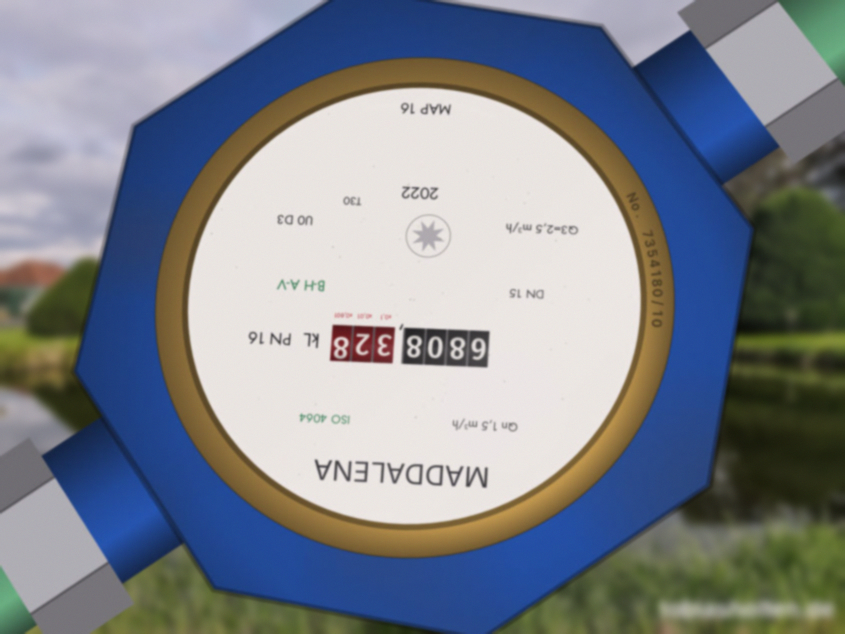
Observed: 6808.328 kL
